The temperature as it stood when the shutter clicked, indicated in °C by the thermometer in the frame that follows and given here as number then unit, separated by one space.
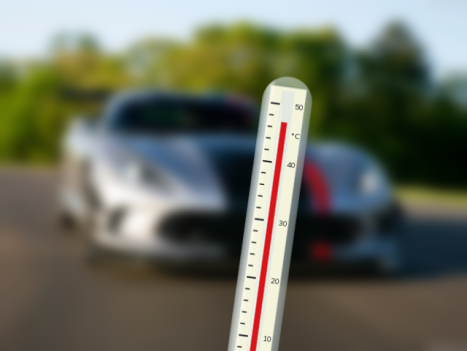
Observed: 47 °C
